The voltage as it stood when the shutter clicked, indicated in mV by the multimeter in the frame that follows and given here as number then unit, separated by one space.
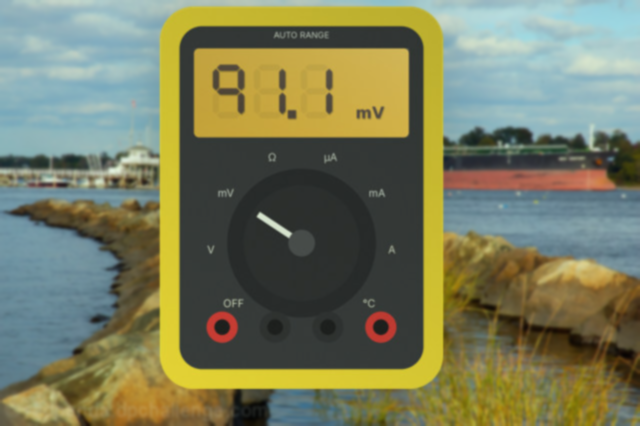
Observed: 91.1 mV
